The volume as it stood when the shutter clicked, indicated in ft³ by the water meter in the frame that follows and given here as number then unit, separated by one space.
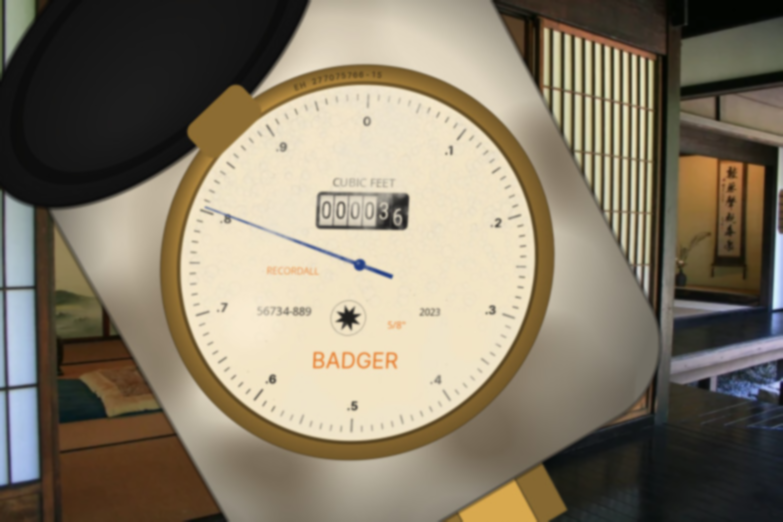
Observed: 35.80 ft³
